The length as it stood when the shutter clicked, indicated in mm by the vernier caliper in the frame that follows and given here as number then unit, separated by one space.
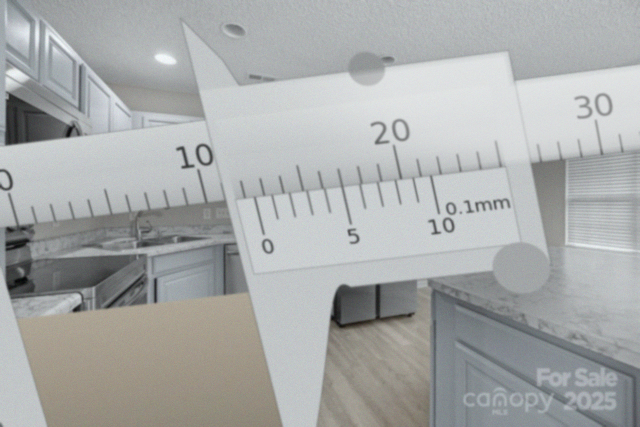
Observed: 12.5 mm
